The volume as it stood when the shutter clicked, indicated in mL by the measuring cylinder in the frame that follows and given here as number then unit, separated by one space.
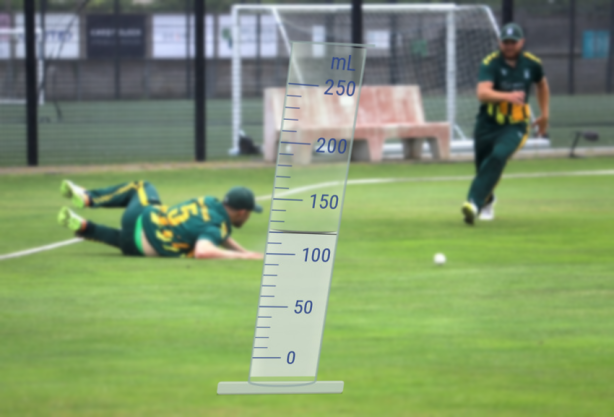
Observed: 120 mL
